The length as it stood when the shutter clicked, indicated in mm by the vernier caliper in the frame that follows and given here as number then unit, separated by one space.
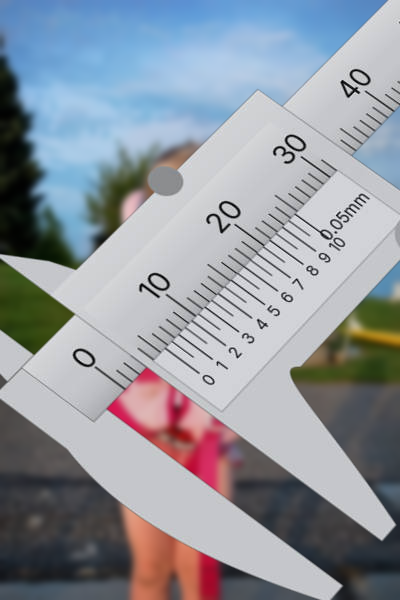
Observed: 5.6 mm
